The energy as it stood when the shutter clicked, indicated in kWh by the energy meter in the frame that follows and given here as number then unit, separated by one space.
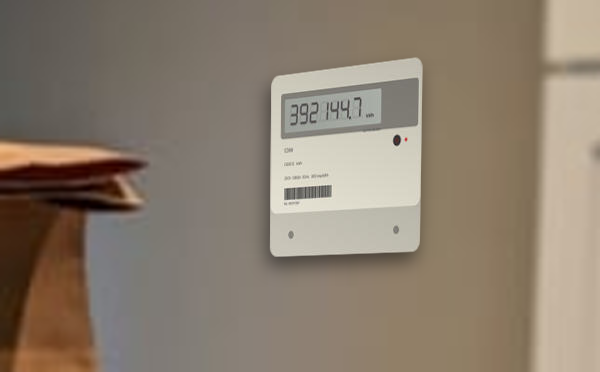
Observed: 392144.7 kWh
